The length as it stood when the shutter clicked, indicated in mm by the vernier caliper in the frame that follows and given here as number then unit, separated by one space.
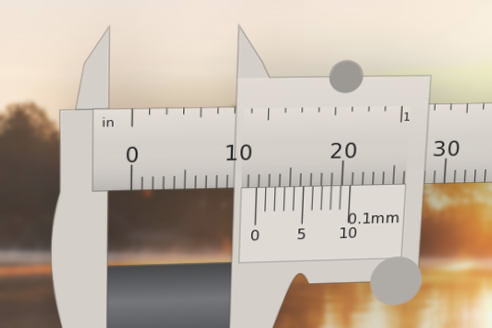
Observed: 11.8 mm
